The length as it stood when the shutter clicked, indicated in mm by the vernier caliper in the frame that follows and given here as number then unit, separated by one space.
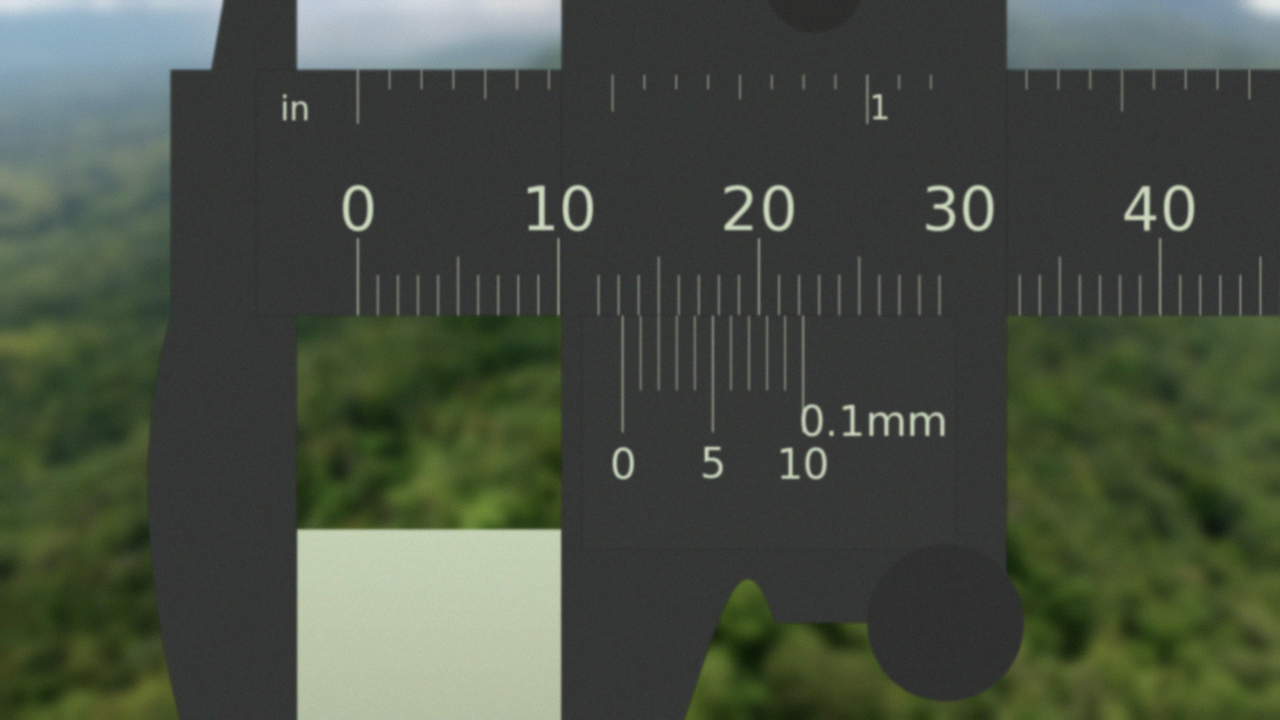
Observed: 13.2 mm
